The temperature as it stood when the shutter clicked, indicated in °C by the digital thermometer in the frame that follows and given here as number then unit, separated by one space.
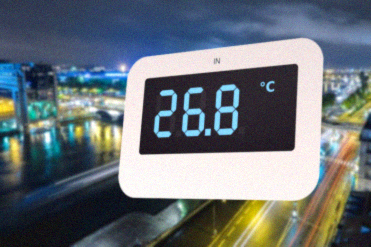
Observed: 26.8 °C
